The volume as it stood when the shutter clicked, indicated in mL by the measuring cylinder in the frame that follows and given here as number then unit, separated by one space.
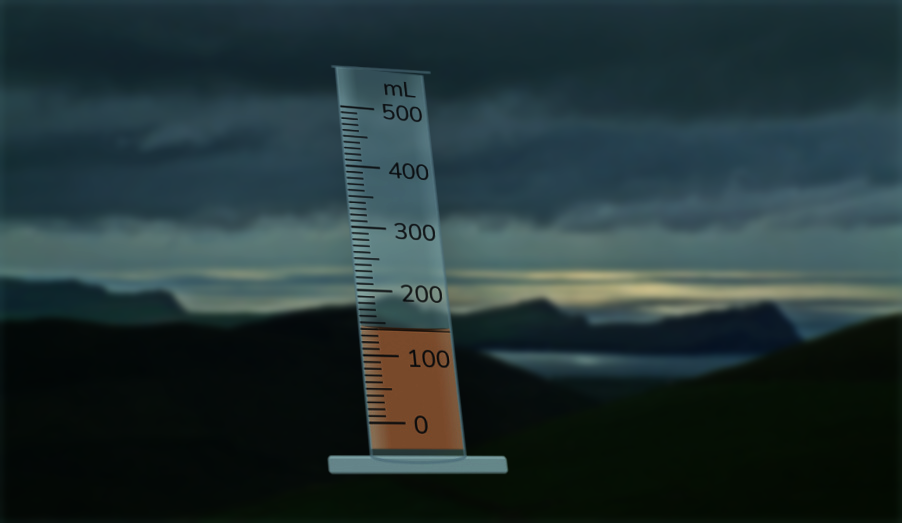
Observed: 140 mL
